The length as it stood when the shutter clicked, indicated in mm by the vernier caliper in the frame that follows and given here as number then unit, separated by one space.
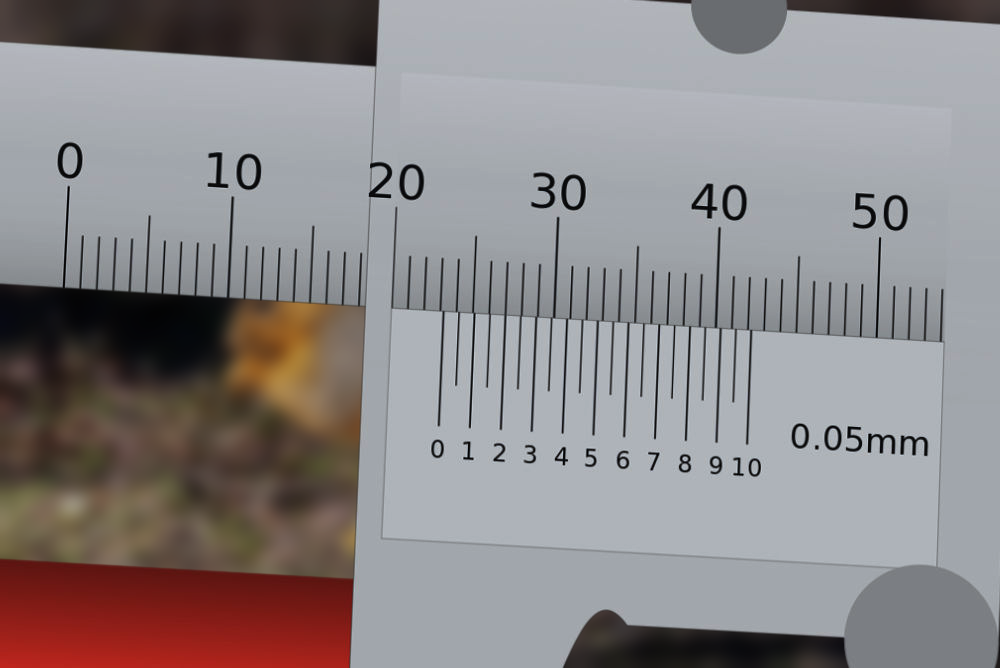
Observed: 23.2 mm
